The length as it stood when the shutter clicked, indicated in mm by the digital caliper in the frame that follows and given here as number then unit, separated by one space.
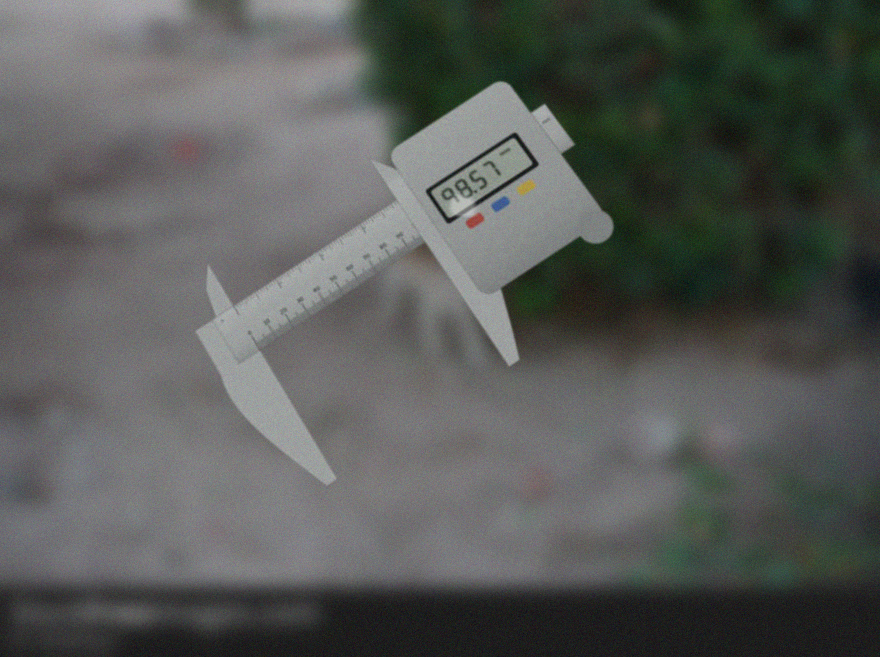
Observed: 98.57 mm
